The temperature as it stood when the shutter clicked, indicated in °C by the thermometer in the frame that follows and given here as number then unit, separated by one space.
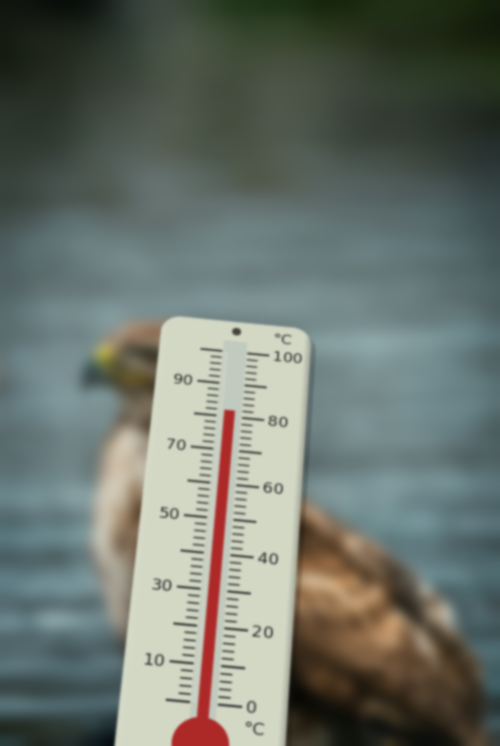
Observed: 82 °C
